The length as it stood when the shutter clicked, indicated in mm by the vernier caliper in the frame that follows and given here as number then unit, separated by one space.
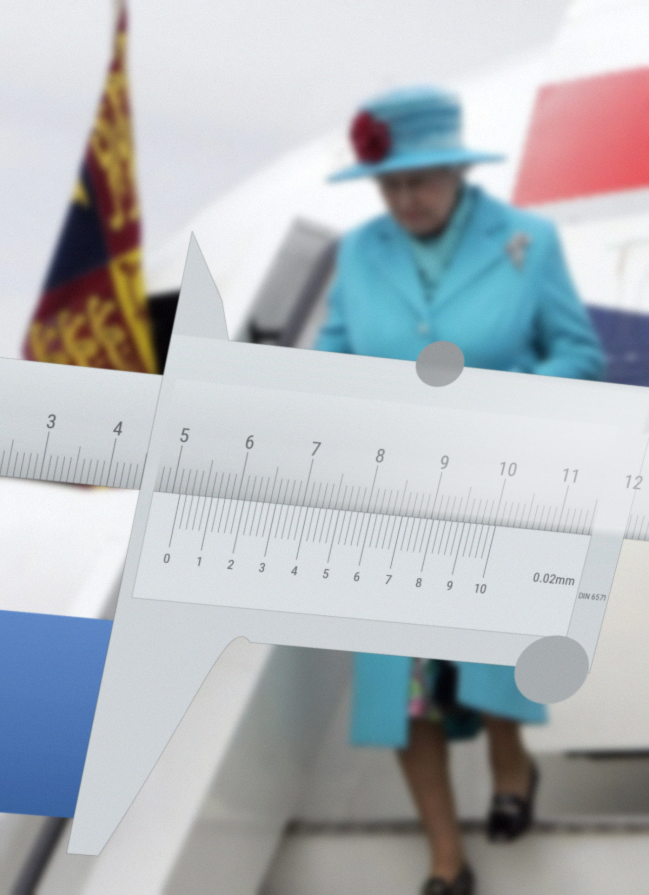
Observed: 51.2 mm
